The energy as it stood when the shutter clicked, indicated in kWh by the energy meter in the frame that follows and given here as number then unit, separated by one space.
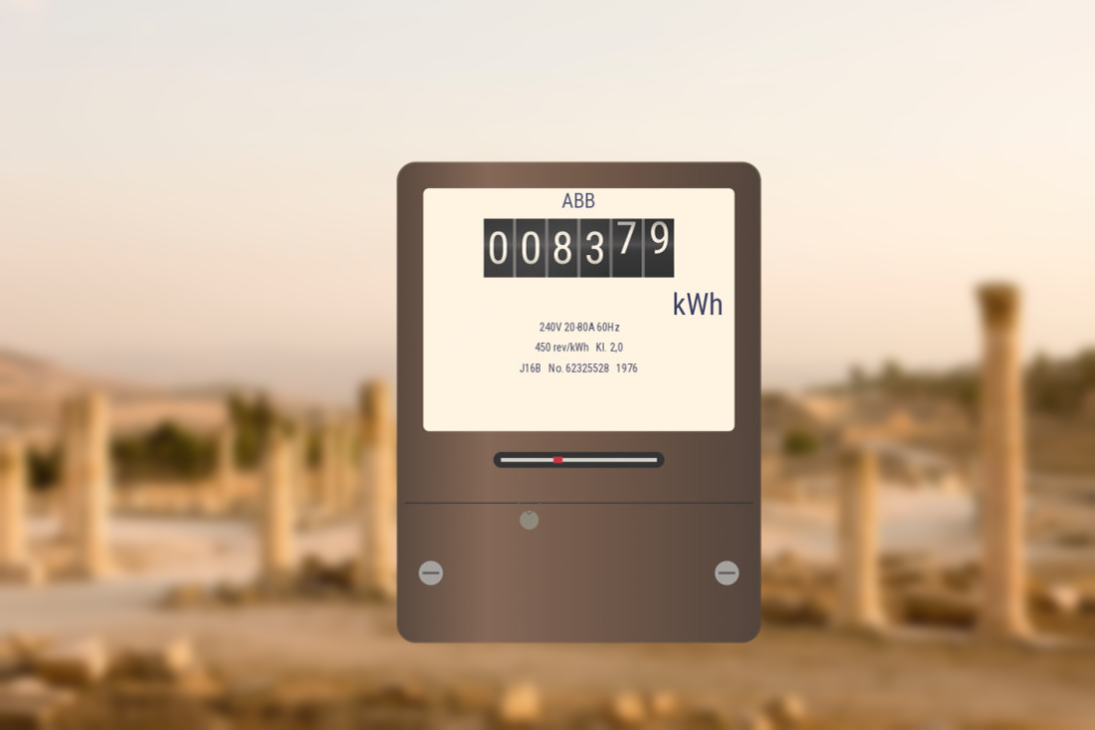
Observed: 8379 kWh
